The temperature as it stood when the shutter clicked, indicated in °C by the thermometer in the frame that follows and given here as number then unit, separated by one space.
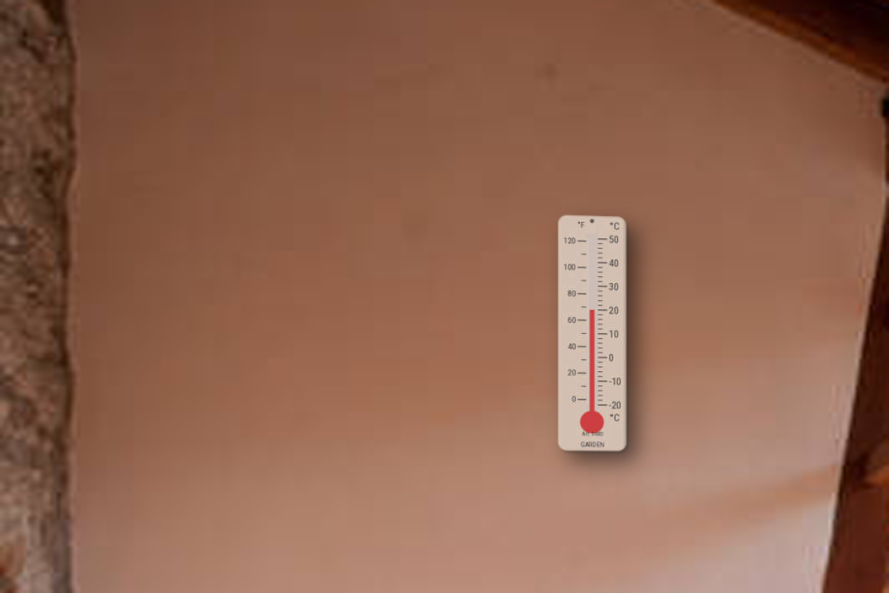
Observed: 20 °C
